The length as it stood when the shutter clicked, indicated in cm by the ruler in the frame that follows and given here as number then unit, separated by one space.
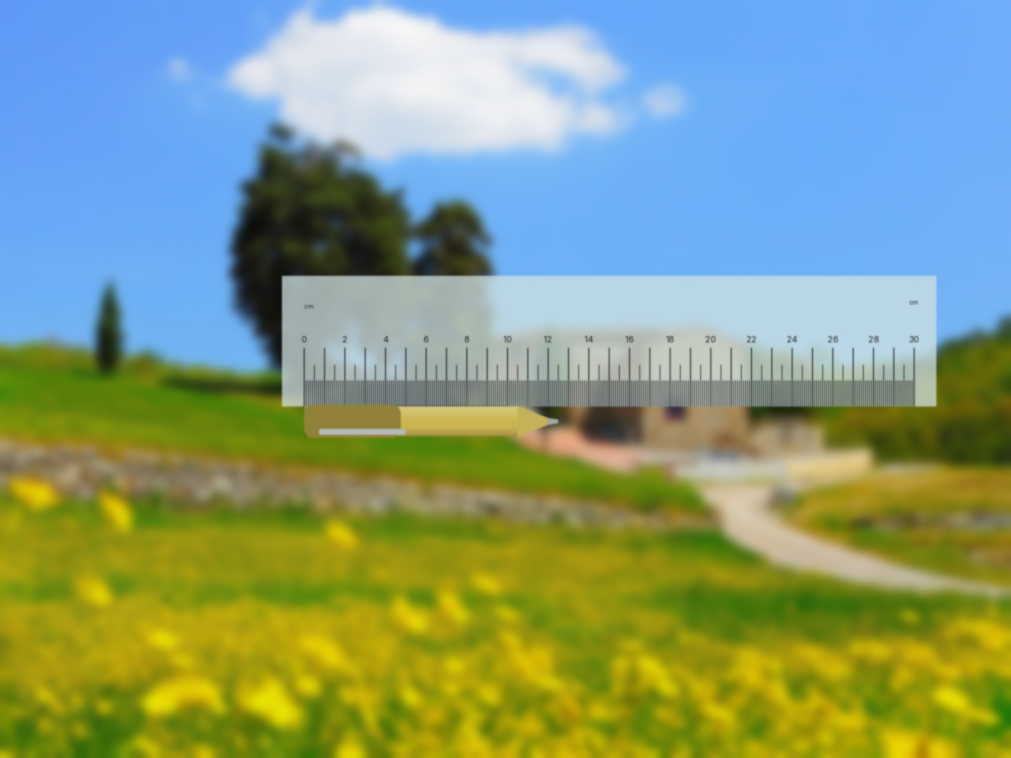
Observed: 12.5 cm
